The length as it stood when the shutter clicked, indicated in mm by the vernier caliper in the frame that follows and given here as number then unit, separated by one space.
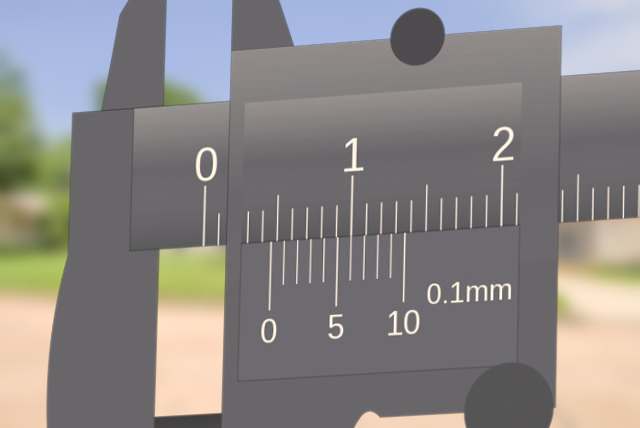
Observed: 4.6 mm
